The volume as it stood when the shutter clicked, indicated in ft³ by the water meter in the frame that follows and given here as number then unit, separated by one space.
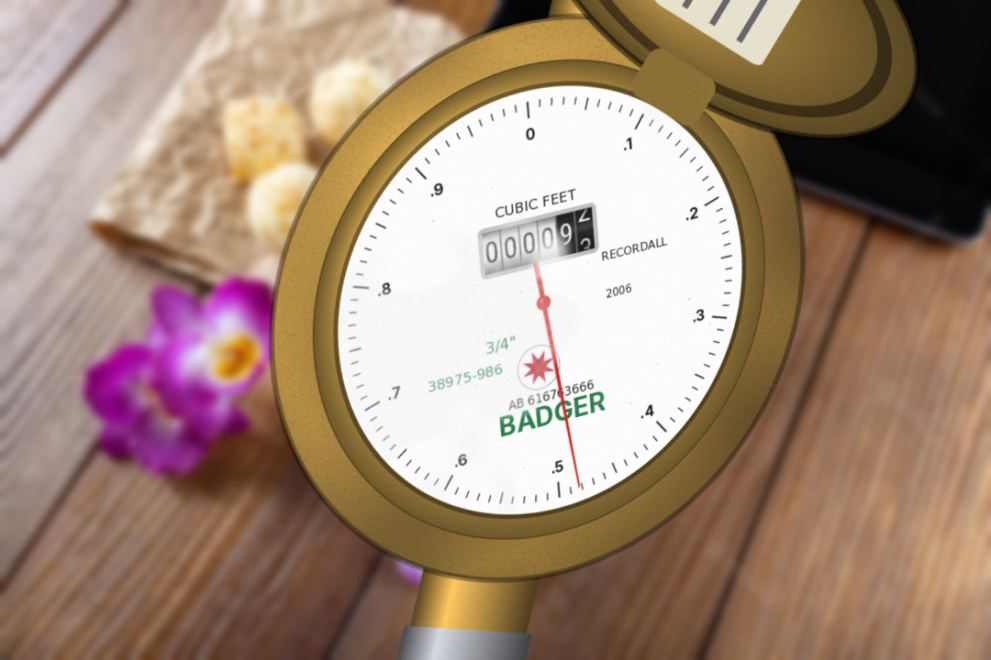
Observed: 92.48 ft³
